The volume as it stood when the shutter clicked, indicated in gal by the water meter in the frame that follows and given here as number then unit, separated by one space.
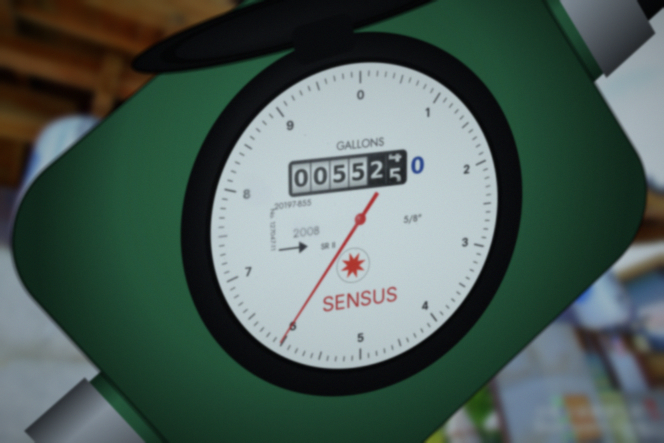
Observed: 55246.0 gal
